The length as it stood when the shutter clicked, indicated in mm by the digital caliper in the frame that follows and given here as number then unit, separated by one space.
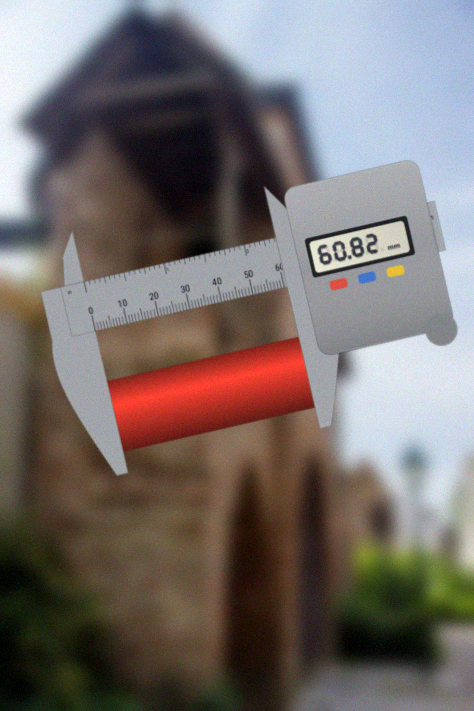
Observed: 60.82 mm
